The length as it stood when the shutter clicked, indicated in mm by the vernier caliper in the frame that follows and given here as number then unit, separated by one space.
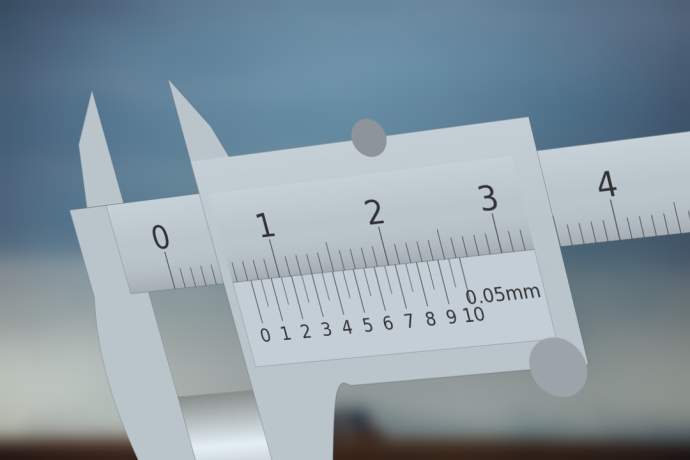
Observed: 7.3 mm
